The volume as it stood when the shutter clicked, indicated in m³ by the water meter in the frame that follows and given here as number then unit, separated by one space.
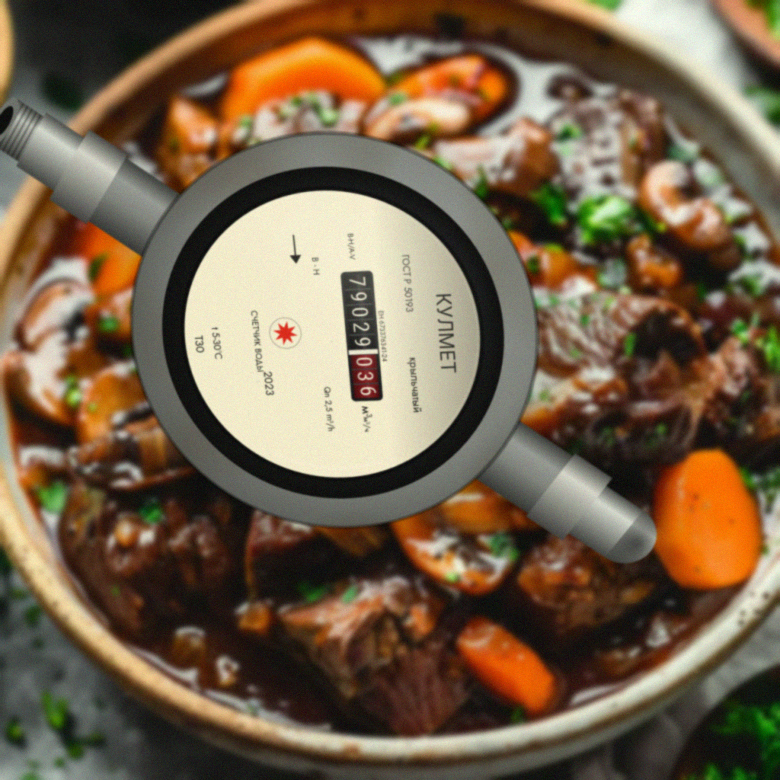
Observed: 79029.036 m³
